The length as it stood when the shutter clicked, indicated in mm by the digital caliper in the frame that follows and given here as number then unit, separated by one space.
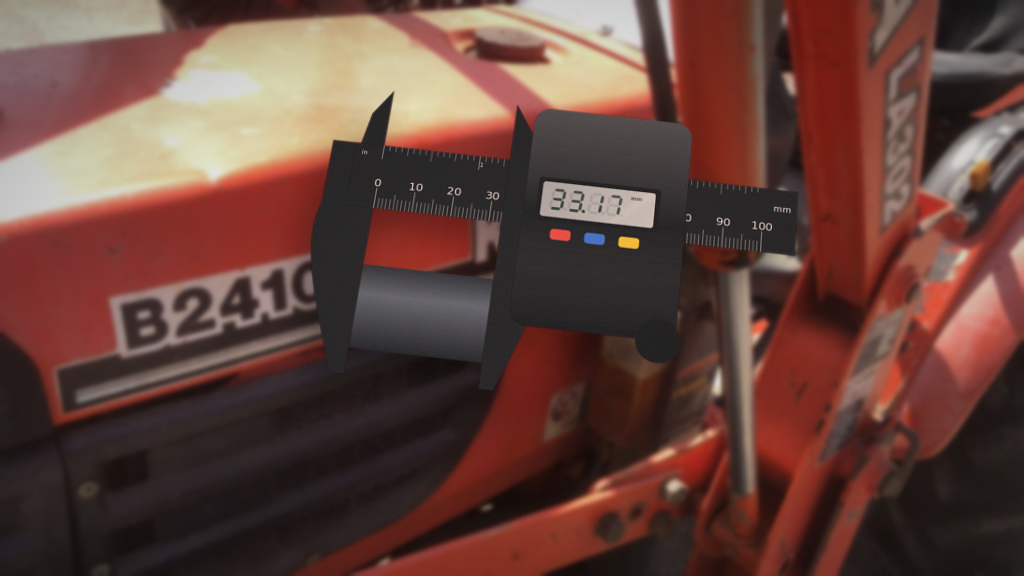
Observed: 33.17 mm
